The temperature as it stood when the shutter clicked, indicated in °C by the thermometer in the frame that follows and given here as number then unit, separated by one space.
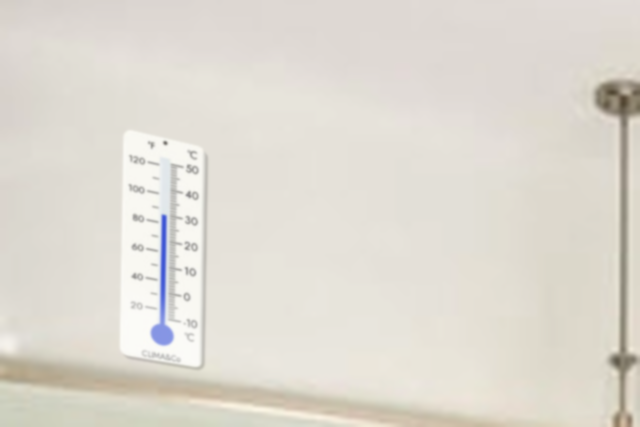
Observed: 30 °C
